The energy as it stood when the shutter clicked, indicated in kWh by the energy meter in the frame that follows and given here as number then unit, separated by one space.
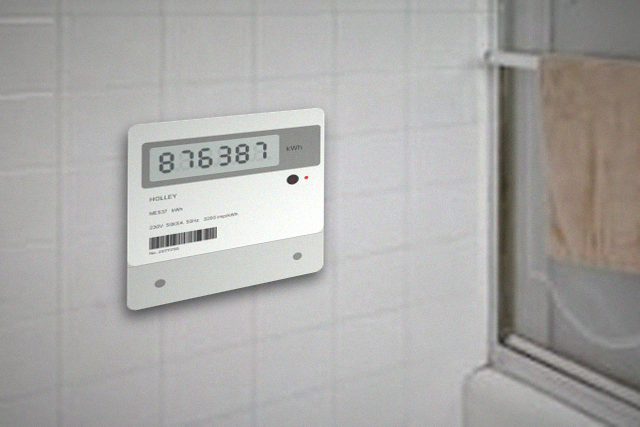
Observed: 876387 kWh
